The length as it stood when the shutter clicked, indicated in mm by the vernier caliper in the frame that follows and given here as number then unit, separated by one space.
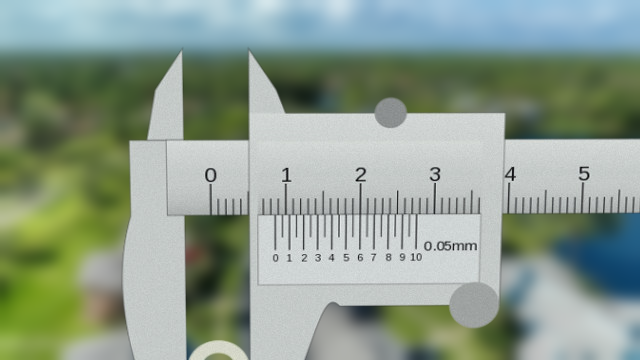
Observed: 8.6 mm
